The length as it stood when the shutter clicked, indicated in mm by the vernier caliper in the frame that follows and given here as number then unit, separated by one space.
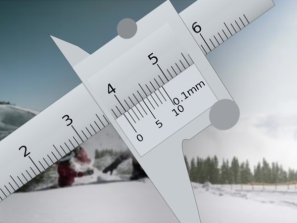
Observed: 39.4 mm
